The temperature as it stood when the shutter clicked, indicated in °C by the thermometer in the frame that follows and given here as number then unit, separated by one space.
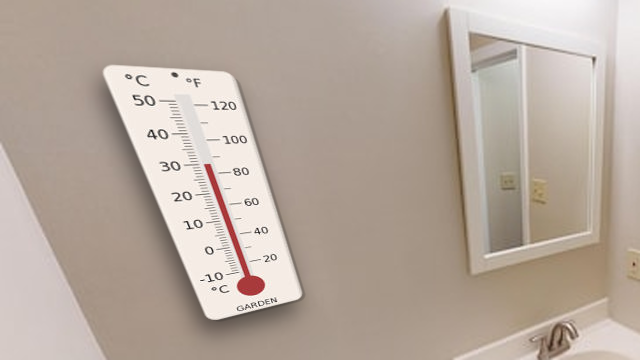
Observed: 30 °C
